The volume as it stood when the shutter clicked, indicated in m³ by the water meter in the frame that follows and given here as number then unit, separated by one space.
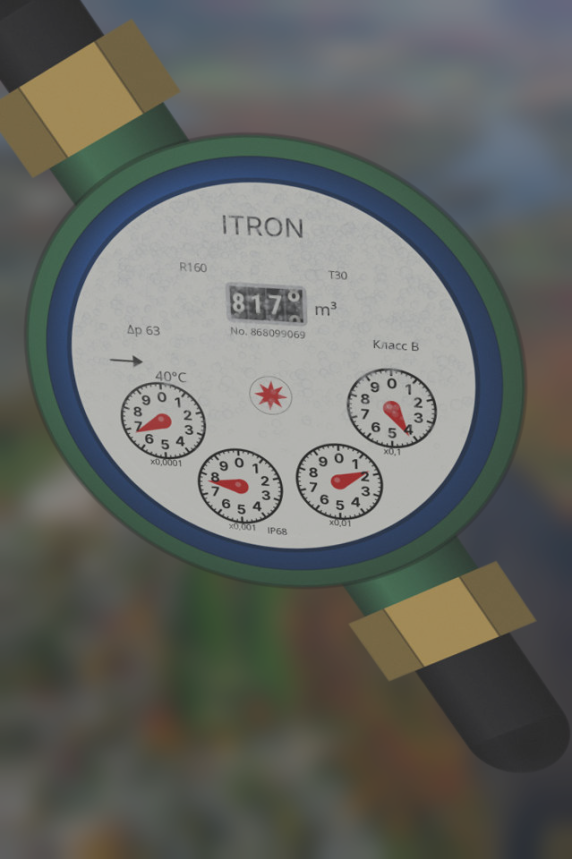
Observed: 8178.4176 m³
